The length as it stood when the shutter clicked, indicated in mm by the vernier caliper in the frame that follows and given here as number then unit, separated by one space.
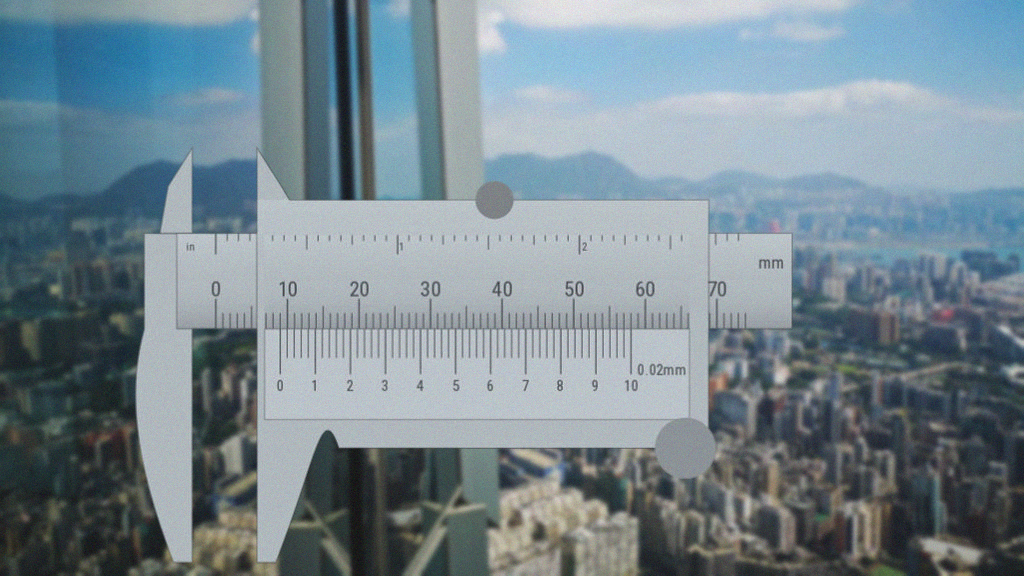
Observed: 9.0 mm
